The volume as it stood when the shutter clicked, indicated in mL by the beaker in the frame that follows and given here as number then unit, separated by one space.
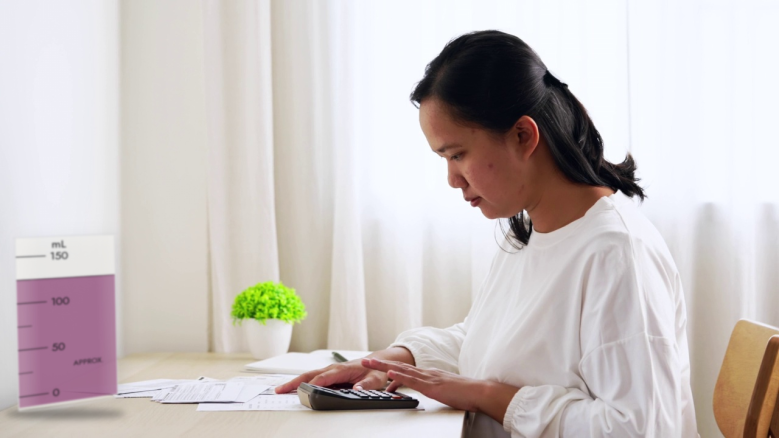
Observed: 125 mL
